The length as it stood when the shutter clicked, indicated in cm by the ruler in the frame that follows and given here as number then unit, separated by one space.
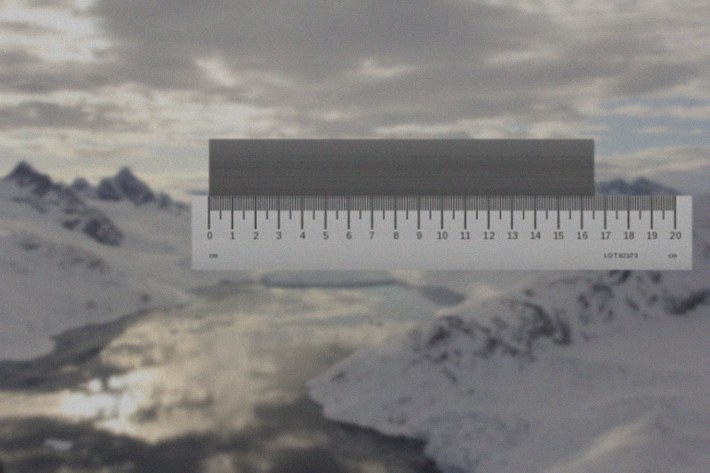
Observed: 16.5 cm
